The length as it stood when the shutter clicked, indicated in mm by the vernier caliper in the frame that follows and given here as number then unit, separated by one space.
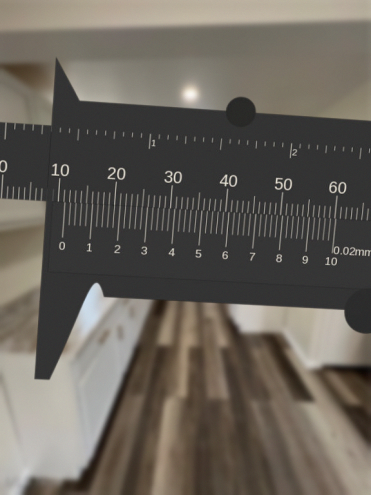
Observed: 11.2 mm
